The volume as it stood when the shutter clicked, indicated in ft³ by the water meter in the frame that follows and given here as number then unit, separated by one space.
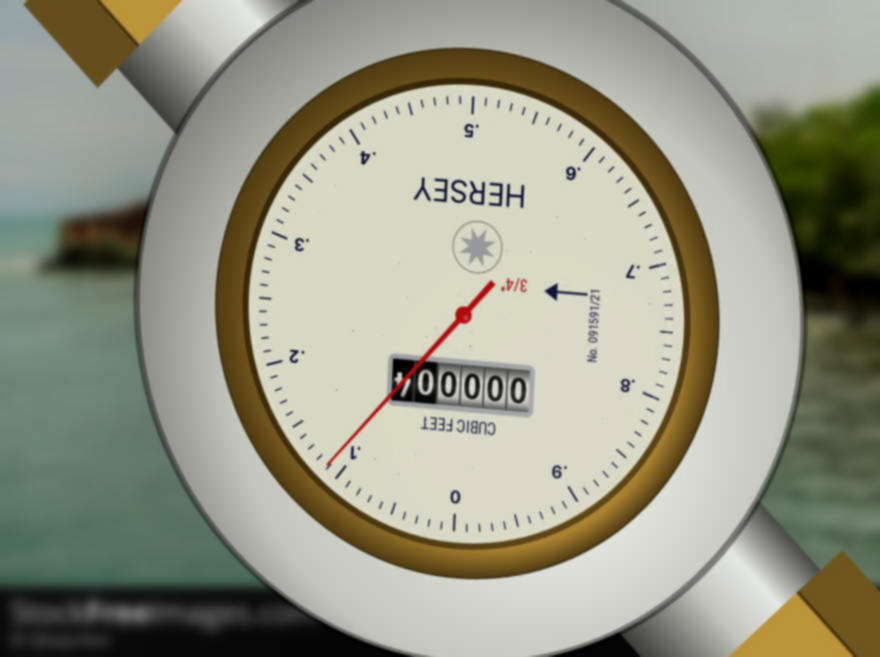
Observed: 4.11 ft³
